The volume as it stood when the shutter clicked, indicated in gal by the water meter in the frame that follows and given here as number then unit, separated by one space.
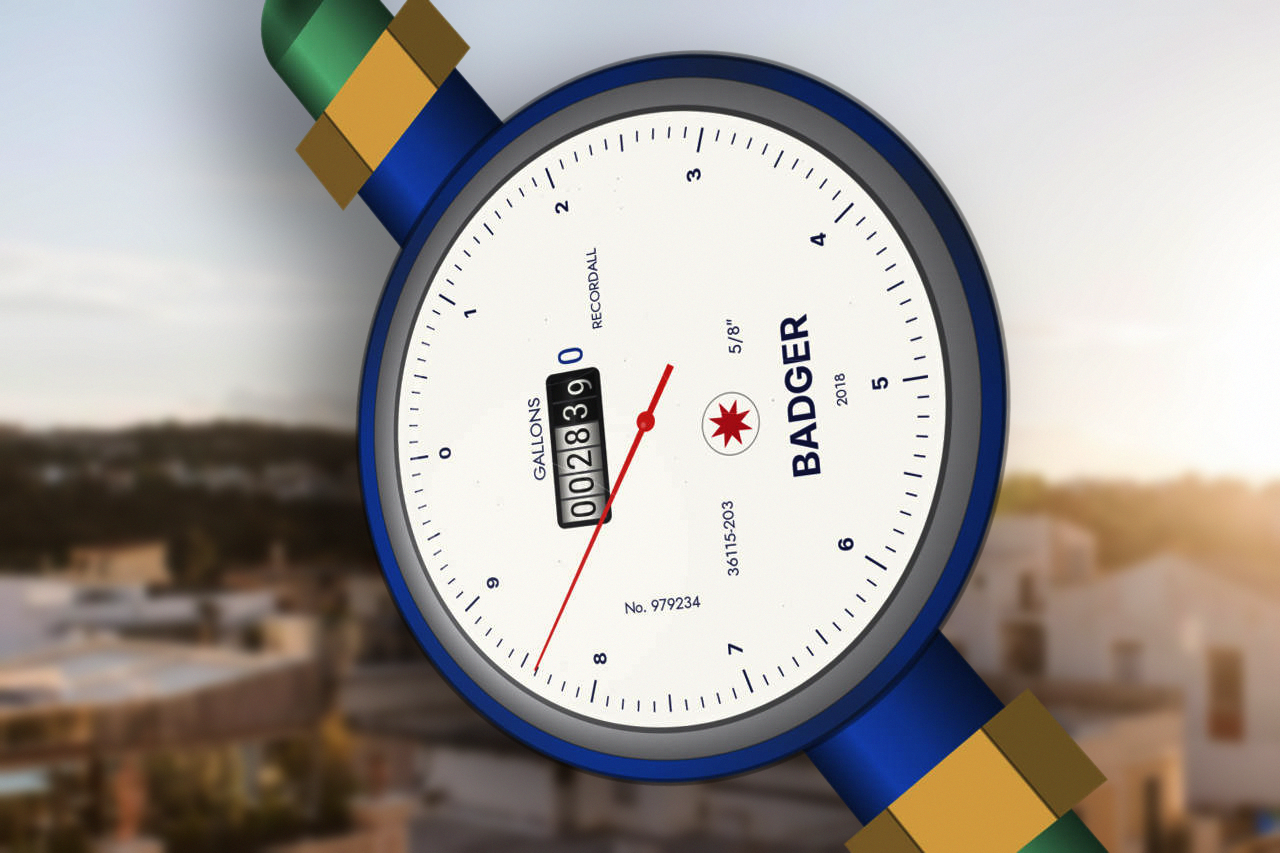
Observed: 28388.4 gal
